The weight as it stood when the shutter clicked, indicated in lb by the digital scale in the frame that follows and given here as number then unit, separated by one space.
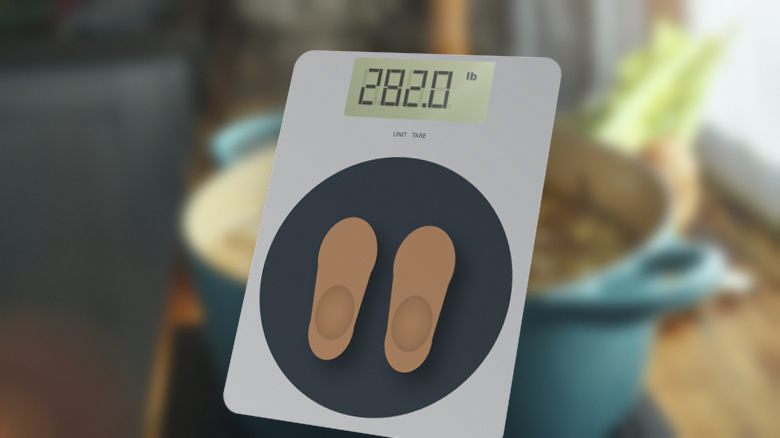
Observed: 282.0 lb
